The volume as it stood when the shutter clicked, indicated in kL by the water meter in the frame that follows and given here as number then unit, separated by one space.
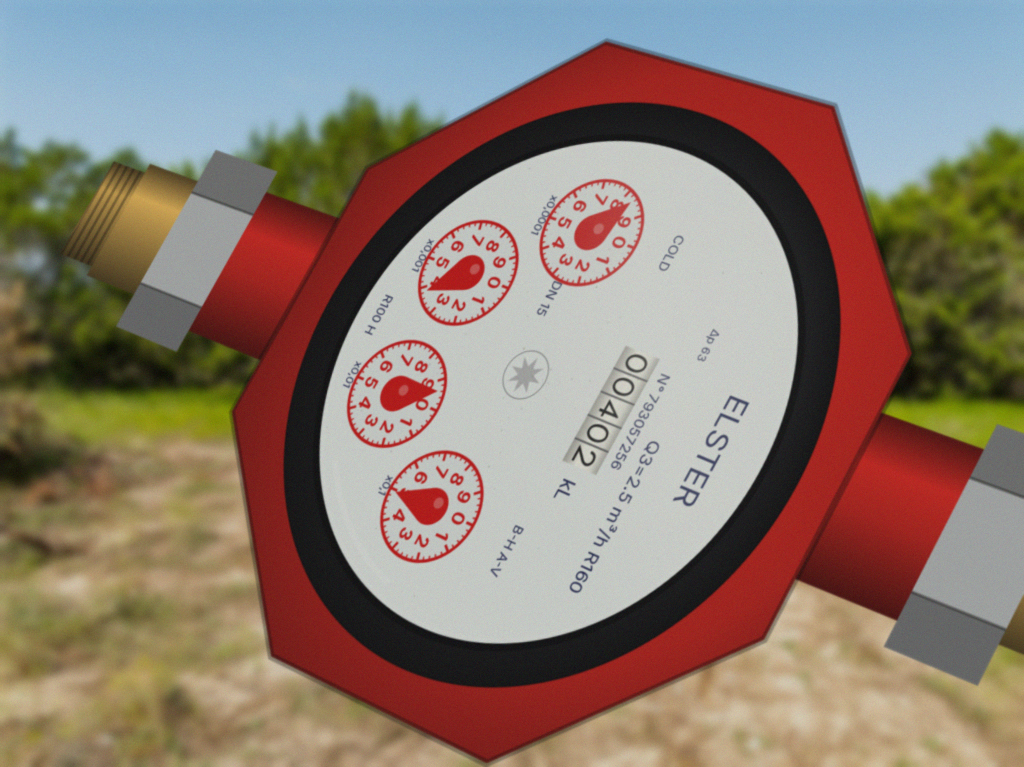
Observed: 402.4938 kL
